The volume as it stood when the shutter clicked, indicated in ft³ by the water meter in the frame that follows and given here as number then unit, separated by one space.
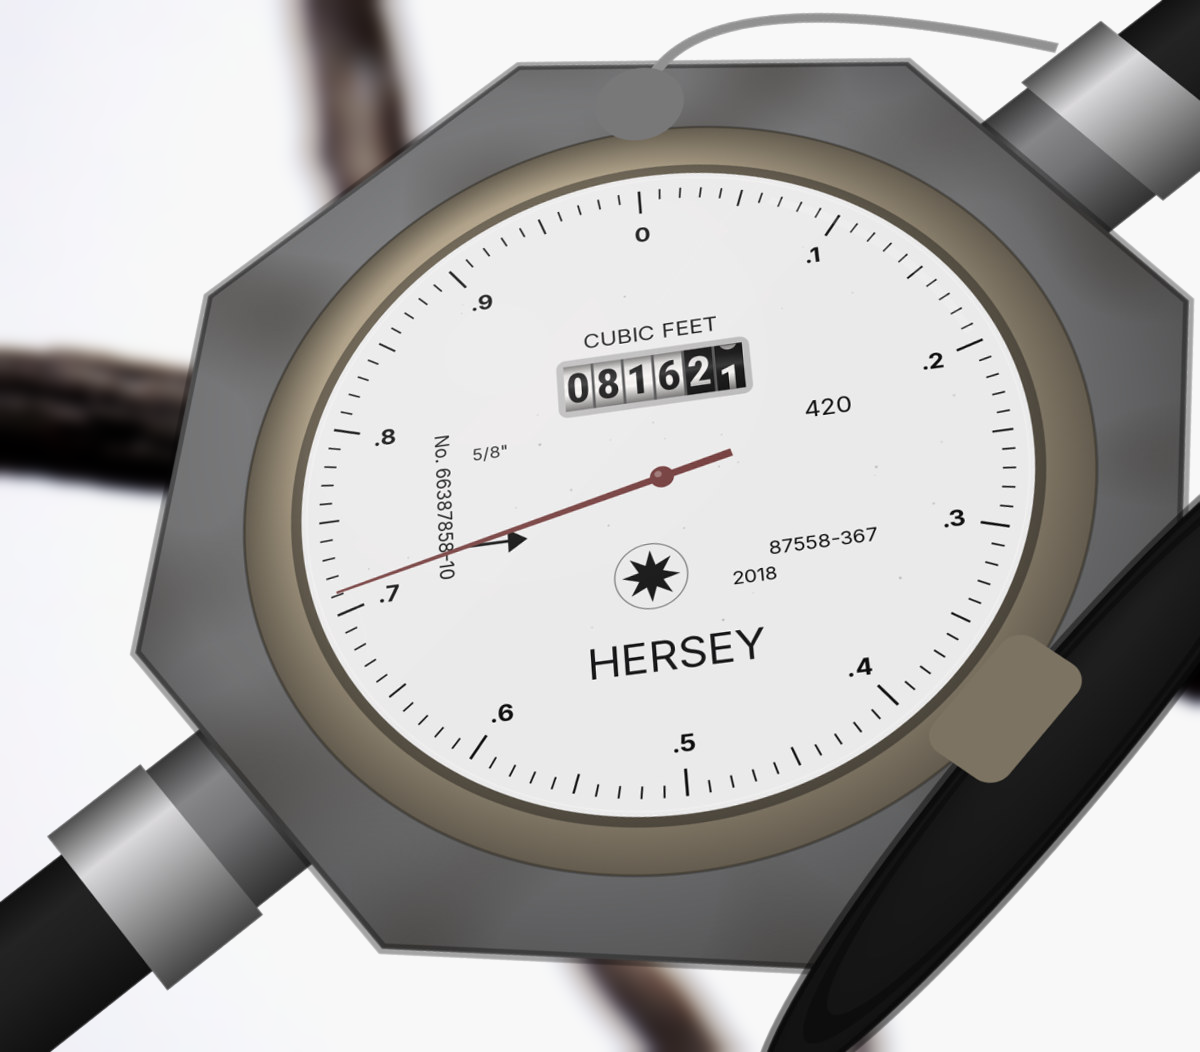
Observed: 81620.71 ft³
